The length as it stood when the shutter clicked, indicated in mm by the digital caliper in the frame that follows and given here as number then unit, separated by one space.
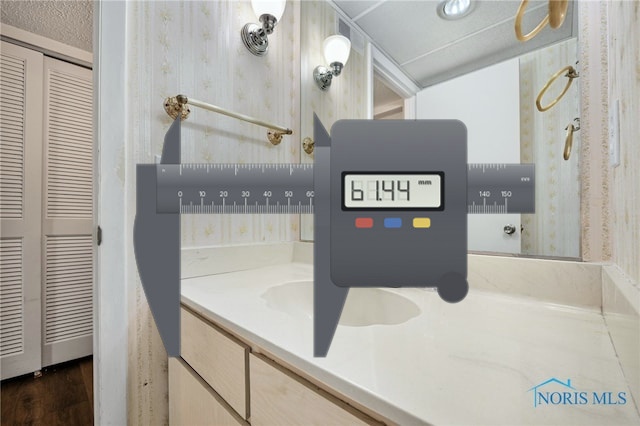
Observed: 61.44 mm
